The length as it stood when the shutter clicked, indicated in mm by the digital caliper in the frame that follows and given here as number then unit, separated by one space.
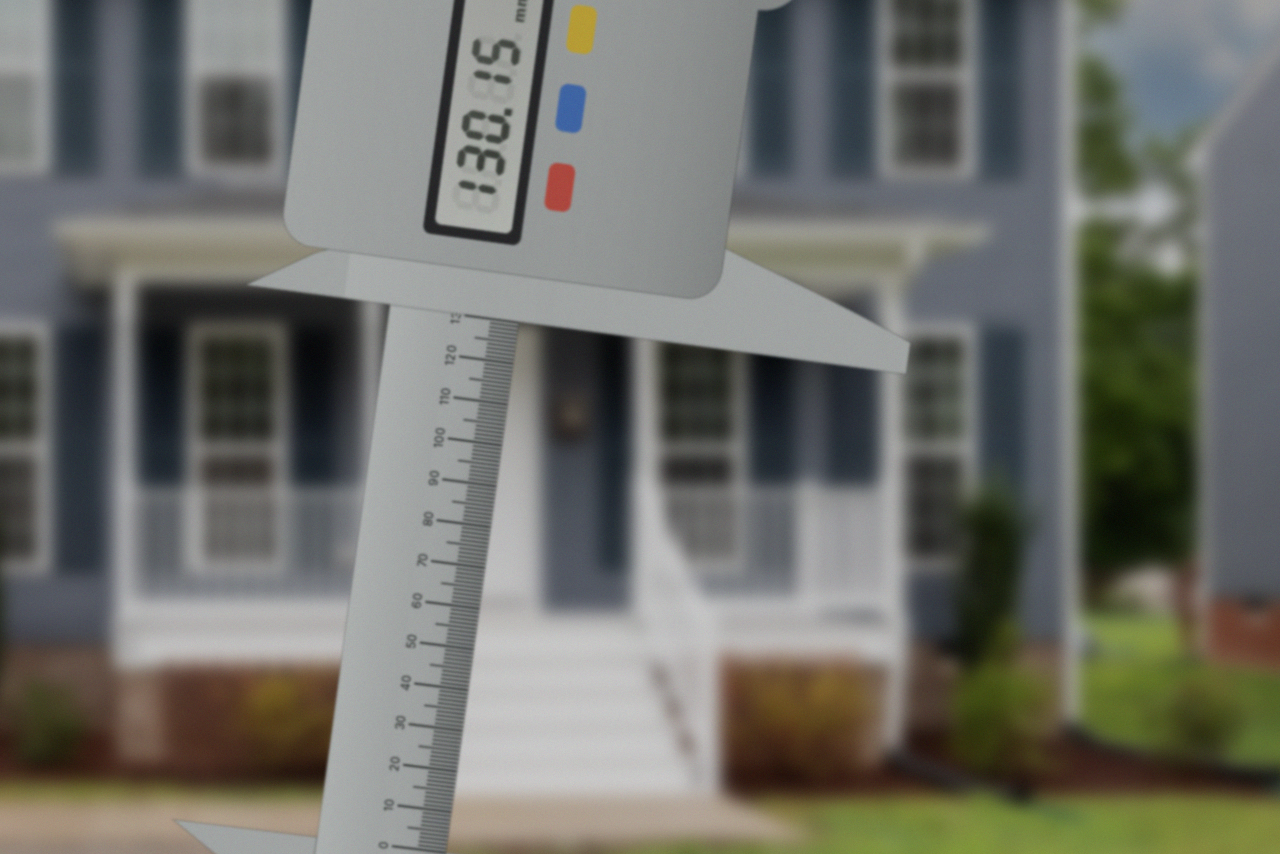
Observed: 130.15 mm
